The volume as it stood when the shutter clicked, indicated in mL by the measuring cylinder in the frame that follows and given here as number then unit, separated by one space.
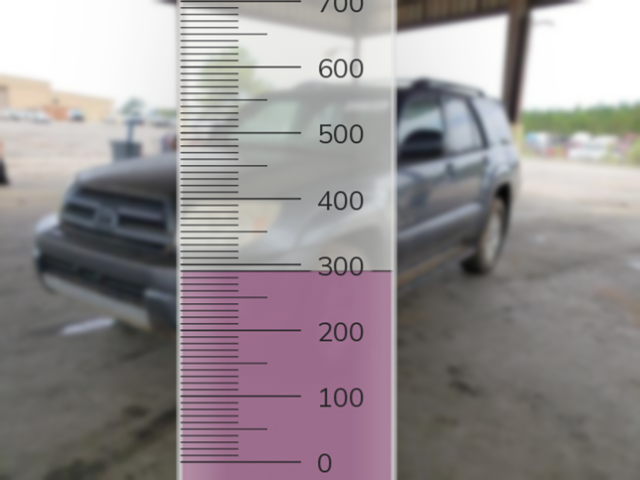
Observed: 290 mL
